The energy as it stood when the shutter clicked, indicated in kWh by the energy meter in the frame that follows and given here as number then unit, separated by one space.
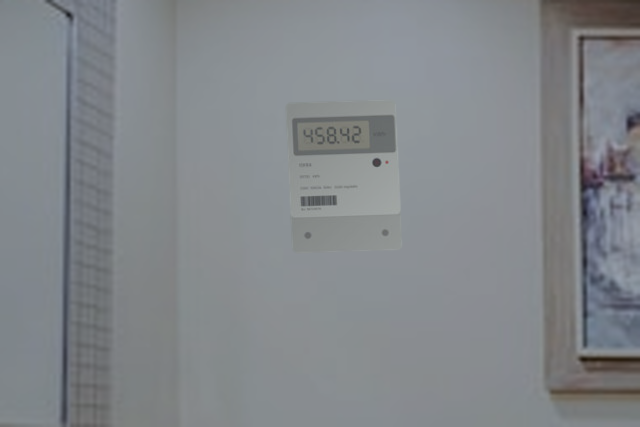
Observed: 458.42 kWh
